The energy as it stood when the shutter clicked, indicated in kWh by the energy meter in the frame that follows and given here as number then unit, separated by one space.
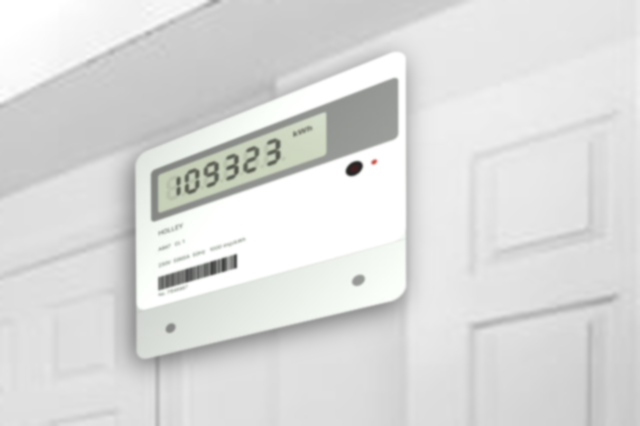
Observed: 109323 kWh
